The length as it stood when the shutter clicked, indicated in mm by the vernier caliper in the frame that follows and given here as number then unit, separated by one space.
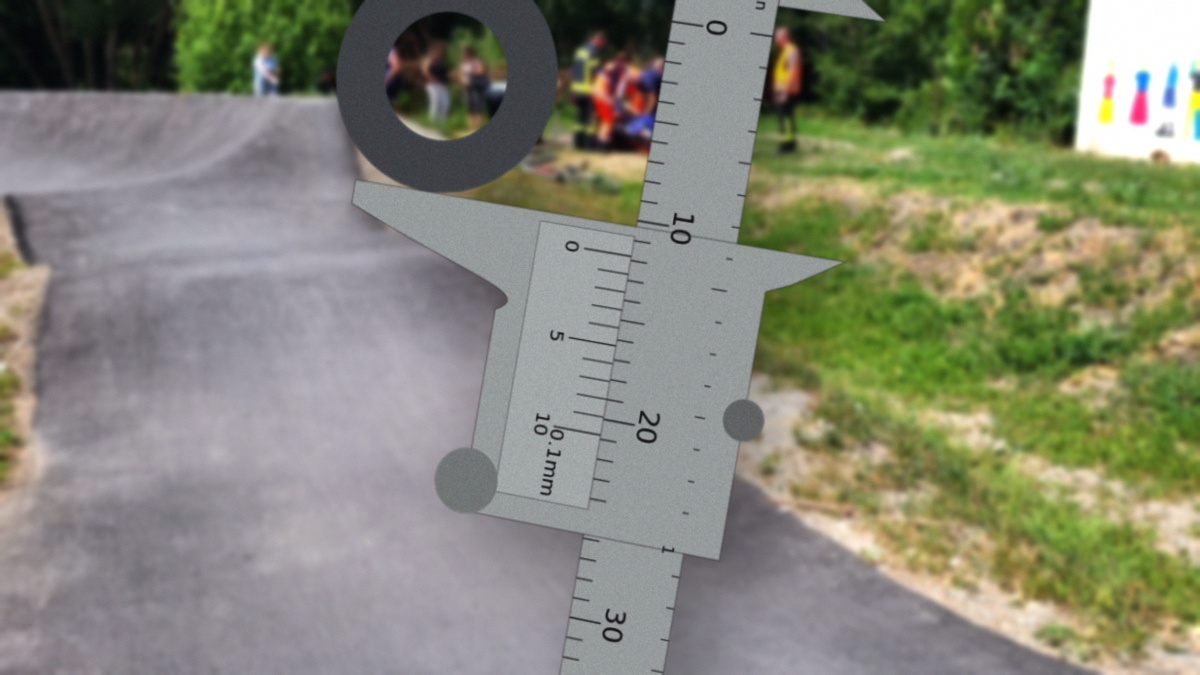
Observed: 11.8 mm
